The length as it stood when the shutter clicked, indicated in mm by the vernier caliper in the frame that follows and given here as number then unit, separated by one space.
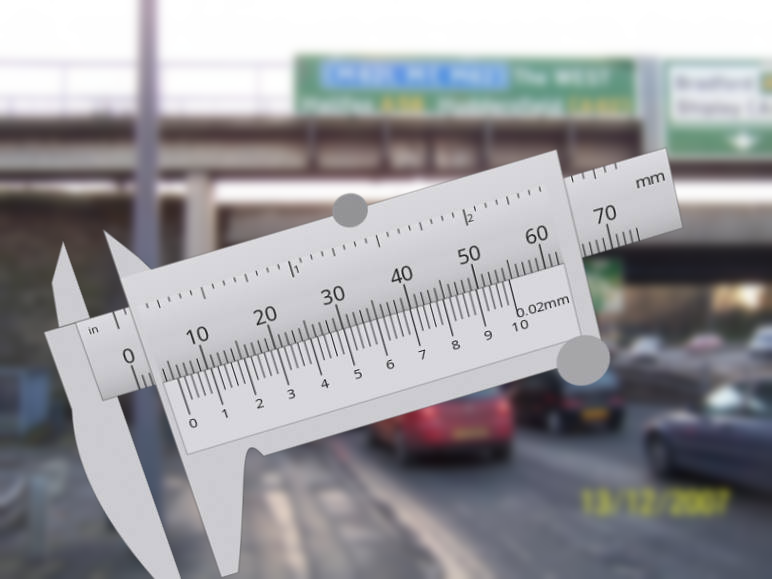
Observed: 5.6 mm
